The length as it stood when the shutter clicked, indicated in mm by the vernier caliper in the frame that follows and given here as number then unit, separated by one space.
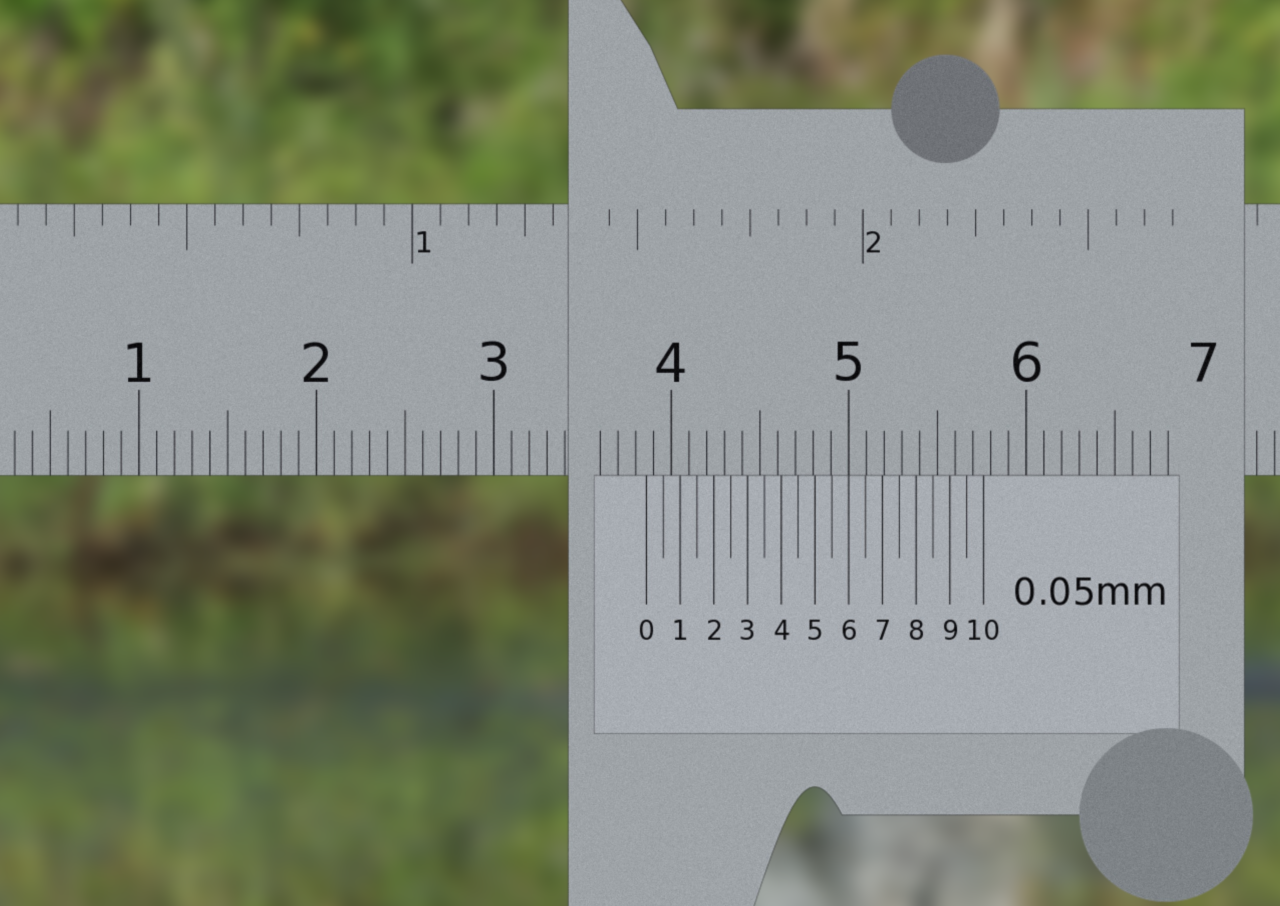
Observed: 38.6 mm
